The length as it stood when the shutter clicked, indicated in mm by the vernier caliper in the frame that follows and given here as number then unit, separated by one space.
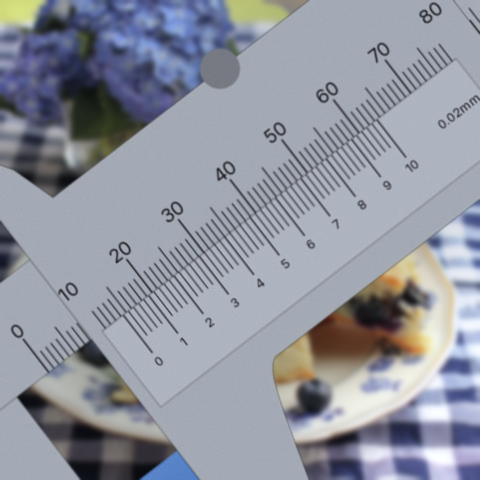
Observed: 14.4 mm
